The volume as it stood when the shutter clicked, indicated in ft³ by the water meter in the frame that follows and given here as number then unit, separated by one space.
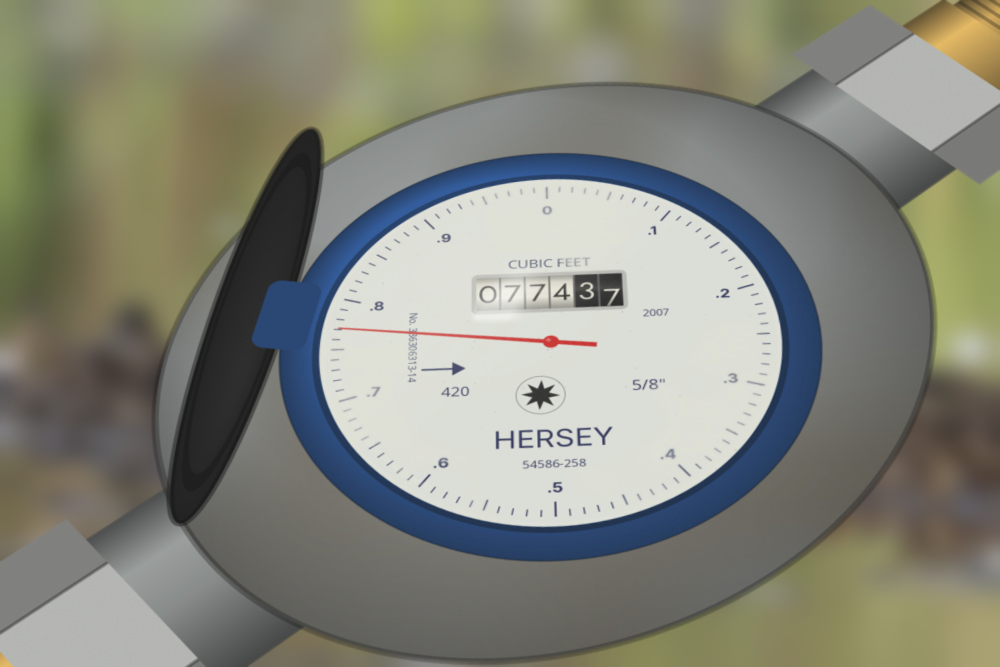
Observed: 77436.77 ft³
